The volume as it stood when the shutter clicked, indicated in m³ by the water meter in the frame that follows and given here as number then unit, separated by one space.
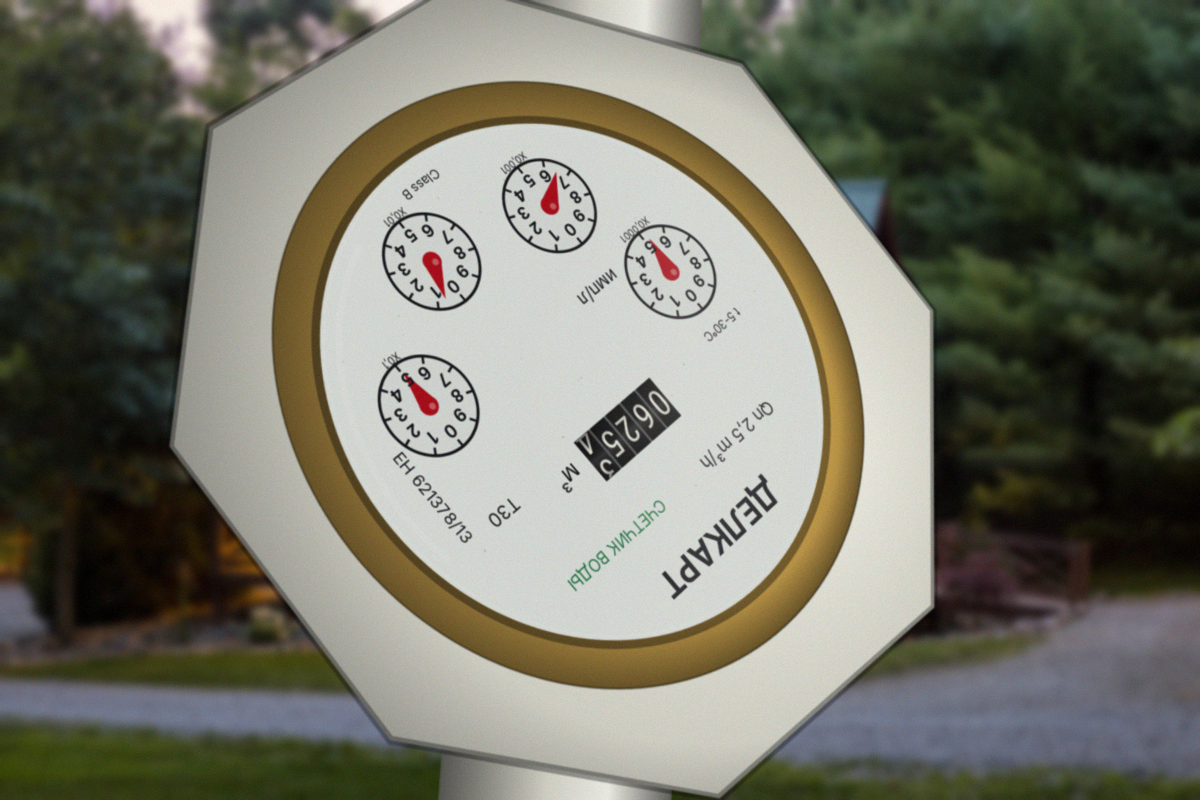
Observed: 6253.5065 m³
